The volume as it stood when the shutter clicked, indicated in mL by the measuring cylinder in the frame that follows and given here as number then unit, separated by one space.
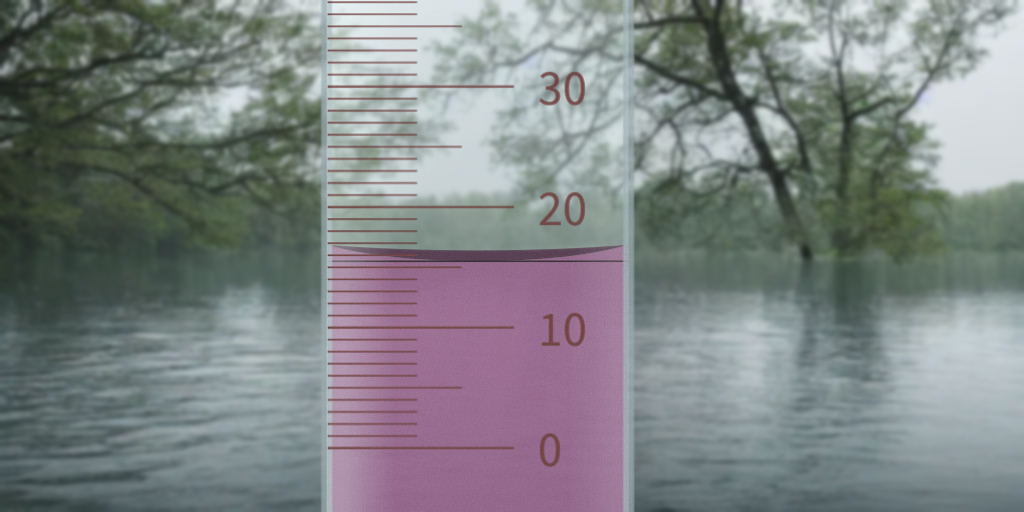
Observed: 15.5 mL
